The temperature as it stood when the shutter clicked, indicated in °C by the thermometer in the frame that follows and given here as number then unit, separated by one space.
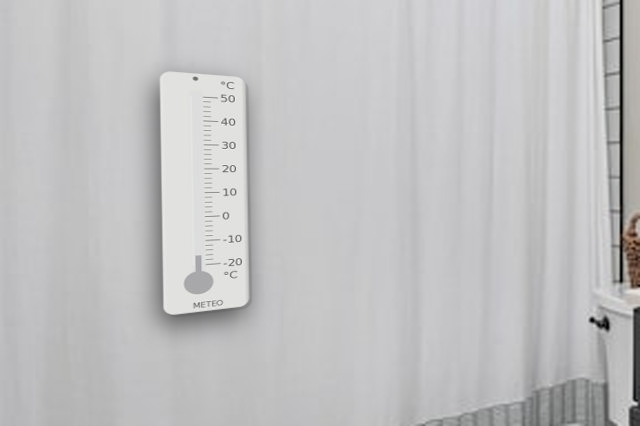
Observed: -16 °C
